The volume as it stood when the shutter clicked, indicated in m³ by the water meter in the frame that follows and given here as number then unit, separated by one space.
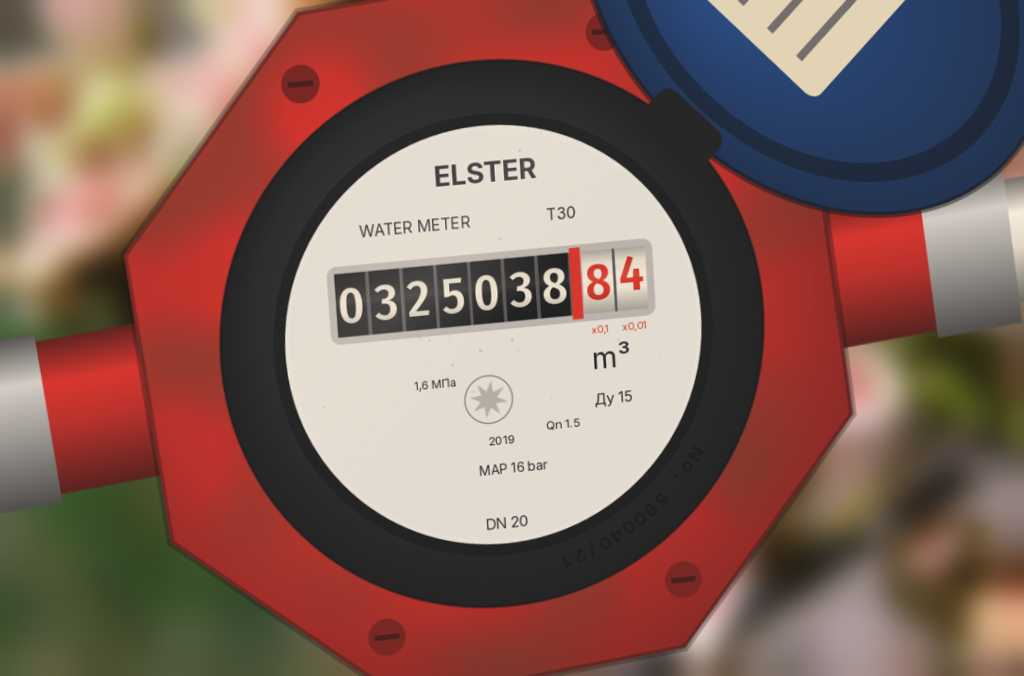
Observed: 325038.84 m³
